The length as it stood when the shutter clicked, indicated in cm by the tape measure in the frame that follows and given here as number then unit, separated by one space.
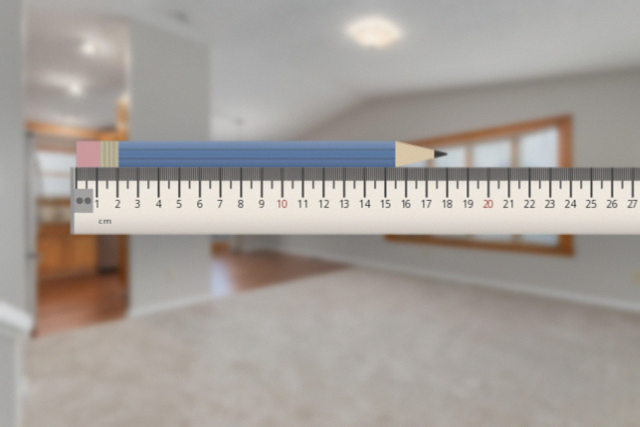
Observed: 18 cm
